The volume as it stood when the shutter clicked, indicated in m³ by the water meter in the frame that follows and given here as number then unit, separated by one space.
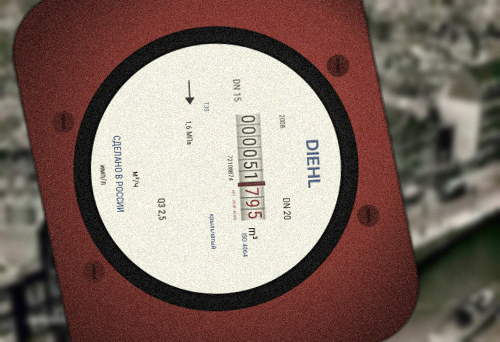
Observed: 51.795 m³
